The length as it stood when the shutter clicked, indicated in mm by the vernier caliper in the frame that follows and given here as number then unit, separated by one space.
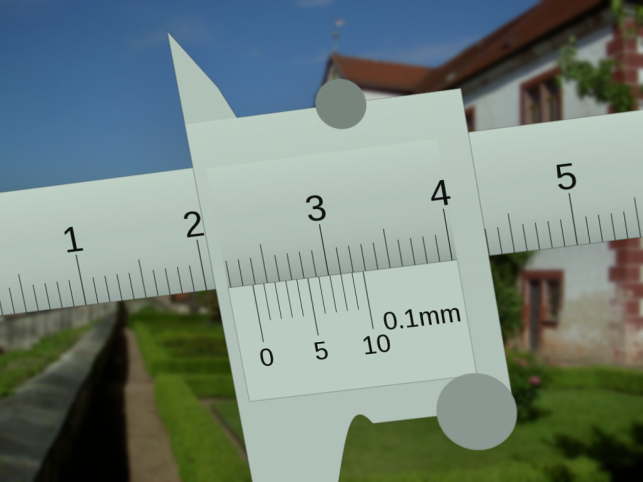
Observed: 23.8 mm
